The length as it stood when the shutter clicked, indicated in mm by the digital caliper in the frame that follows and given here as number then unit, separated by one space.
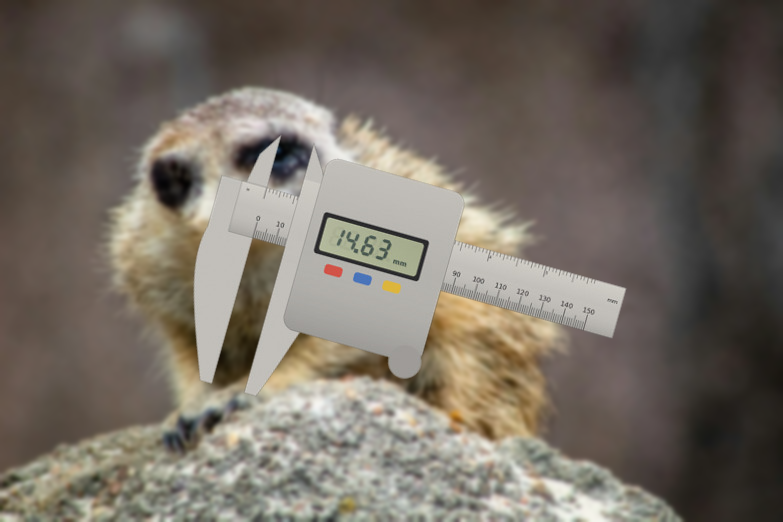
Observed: 14.63 mm
